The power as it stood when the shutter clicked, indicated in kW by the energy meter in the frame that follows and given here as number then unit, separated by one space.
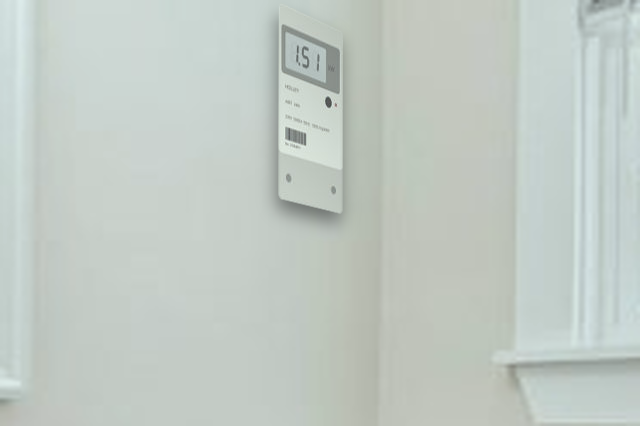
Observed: 1.51 kW
